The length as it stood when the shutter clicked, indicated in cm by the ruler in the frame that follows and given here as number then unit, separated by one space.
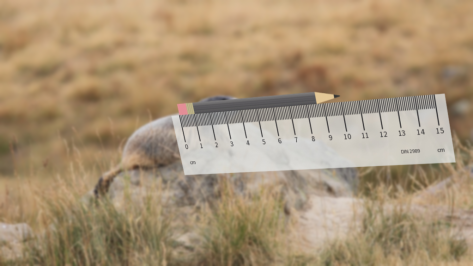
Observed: 10 cm
